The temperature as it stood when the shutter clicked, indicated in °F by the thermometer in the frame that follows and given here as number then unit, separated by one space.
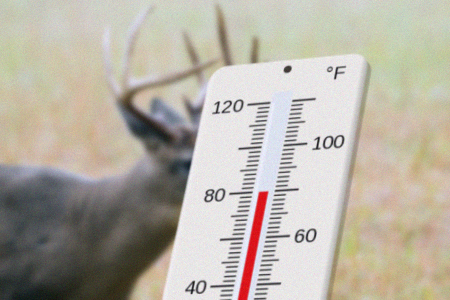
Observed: 80 °F
